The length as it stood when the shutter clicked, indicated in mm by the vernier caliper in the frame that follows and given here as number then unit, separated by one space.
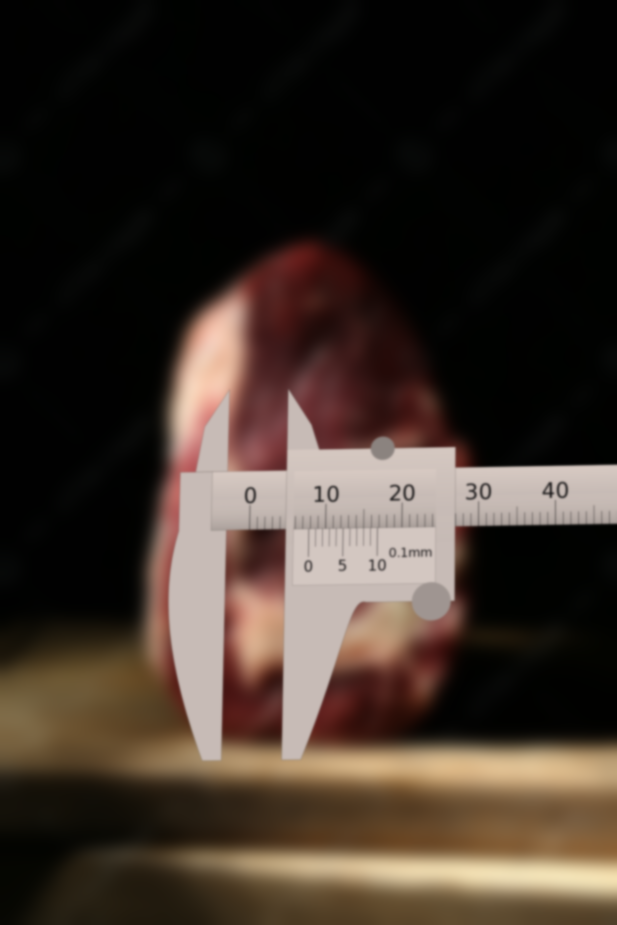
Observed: 7.8 mm
